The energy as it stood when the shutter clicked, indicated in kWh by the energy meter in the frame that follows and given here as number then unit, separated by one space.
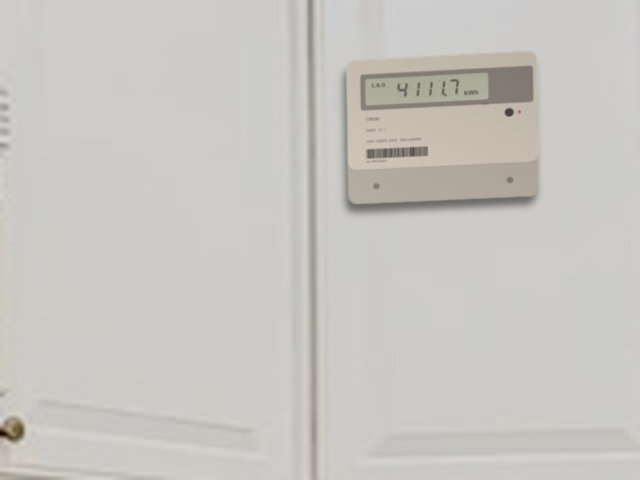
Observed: 4111.7 kWh
